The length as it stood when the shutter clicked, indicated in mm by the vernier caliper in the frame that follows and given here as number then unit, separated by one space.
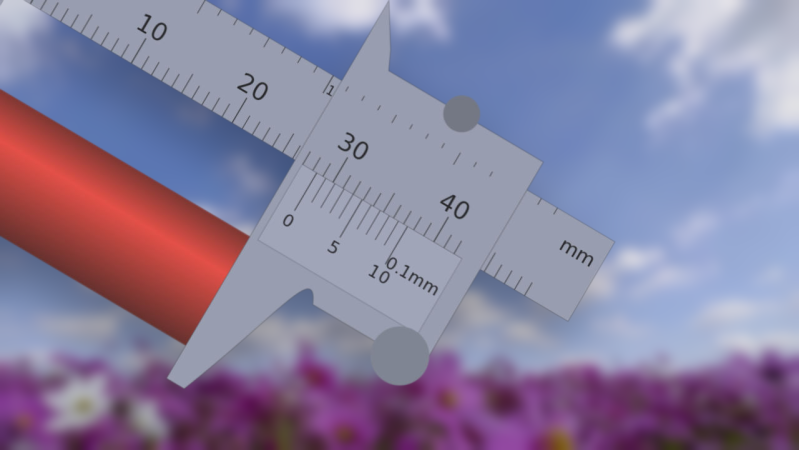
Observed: 28.4 mm
